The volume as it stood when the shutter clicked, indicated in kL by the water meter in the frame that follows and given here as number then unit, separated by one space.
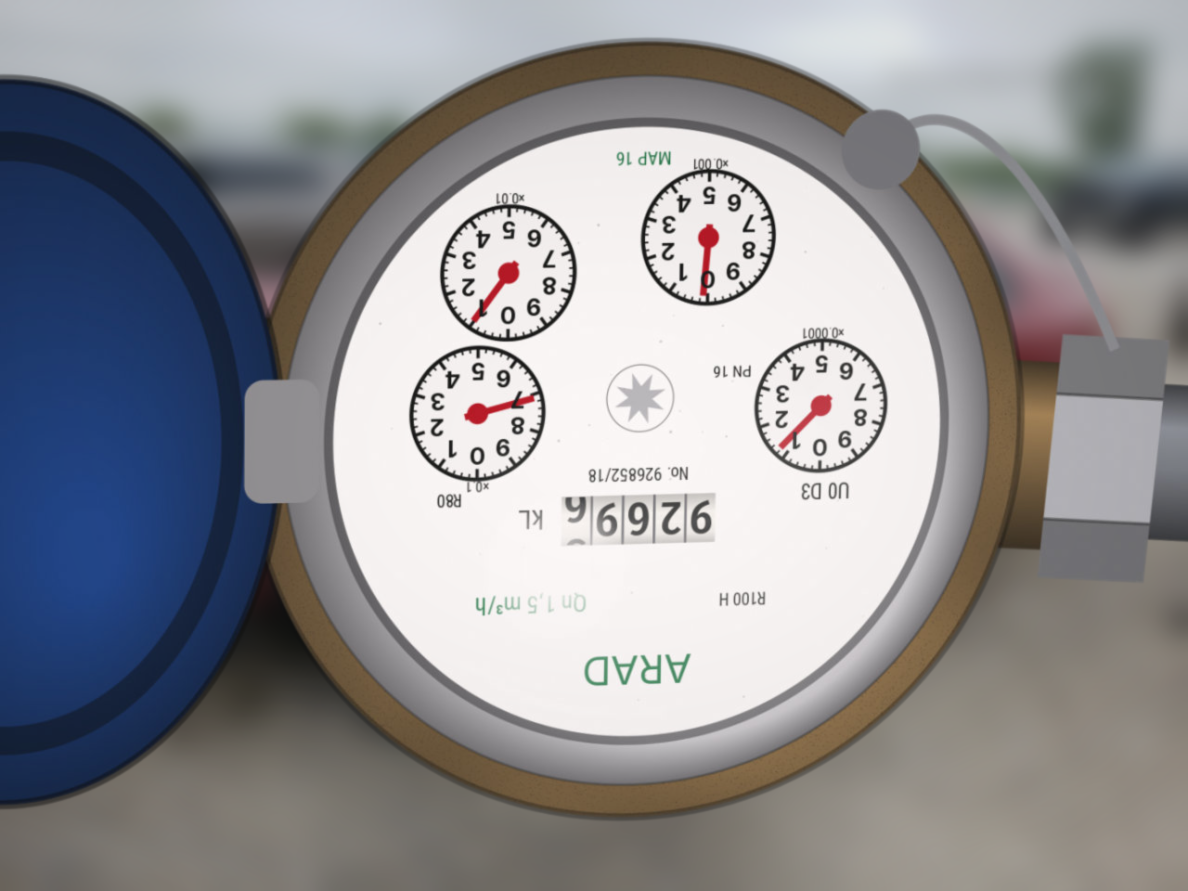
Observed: 92695.7101 kL
